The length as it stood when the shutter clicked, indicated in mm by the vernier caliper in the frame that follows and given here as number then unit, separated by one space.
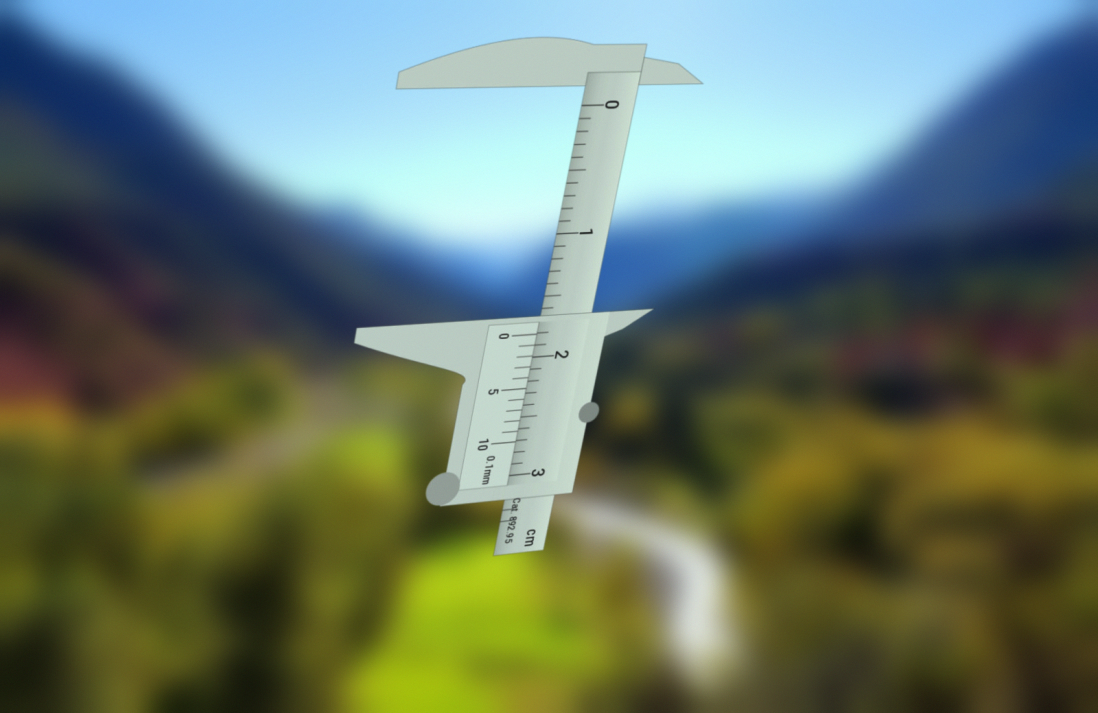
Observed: 18.1 mm
